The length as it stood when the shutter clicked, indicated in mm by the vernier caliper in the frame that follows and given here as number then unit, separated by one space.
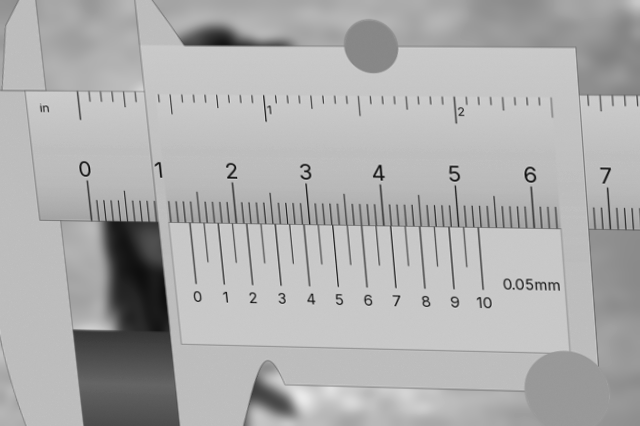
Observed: 13.6 mm
